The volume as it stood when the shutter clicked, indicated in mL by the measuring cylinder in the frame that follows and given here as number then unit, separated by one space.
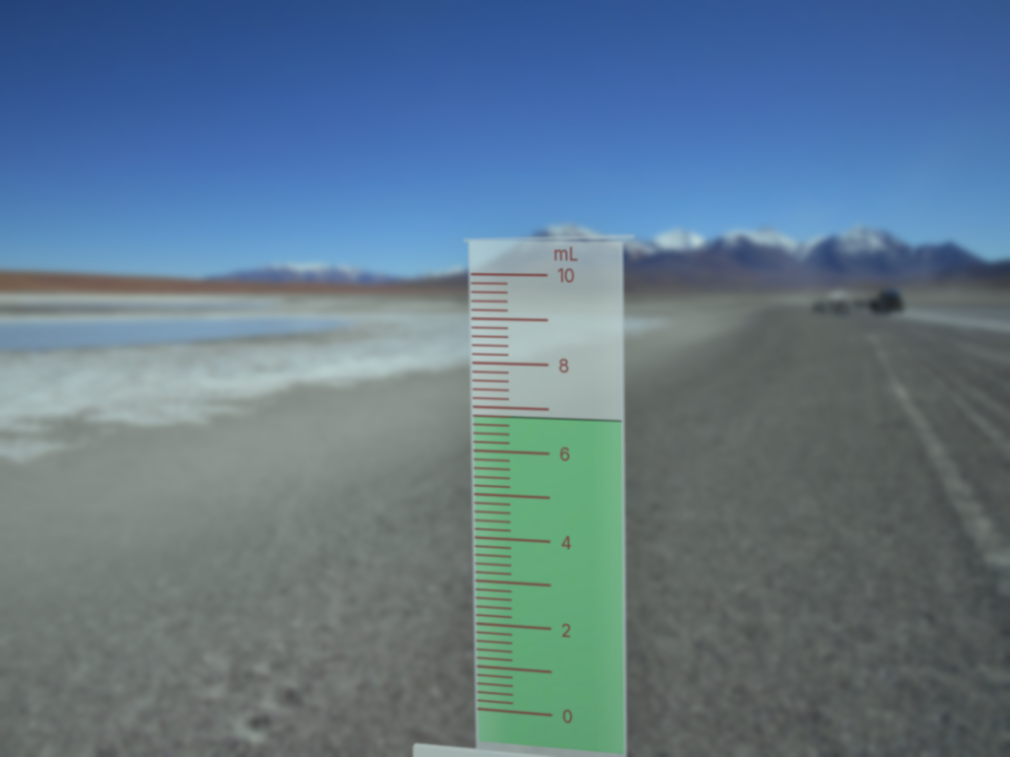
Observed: 6.8 mL
